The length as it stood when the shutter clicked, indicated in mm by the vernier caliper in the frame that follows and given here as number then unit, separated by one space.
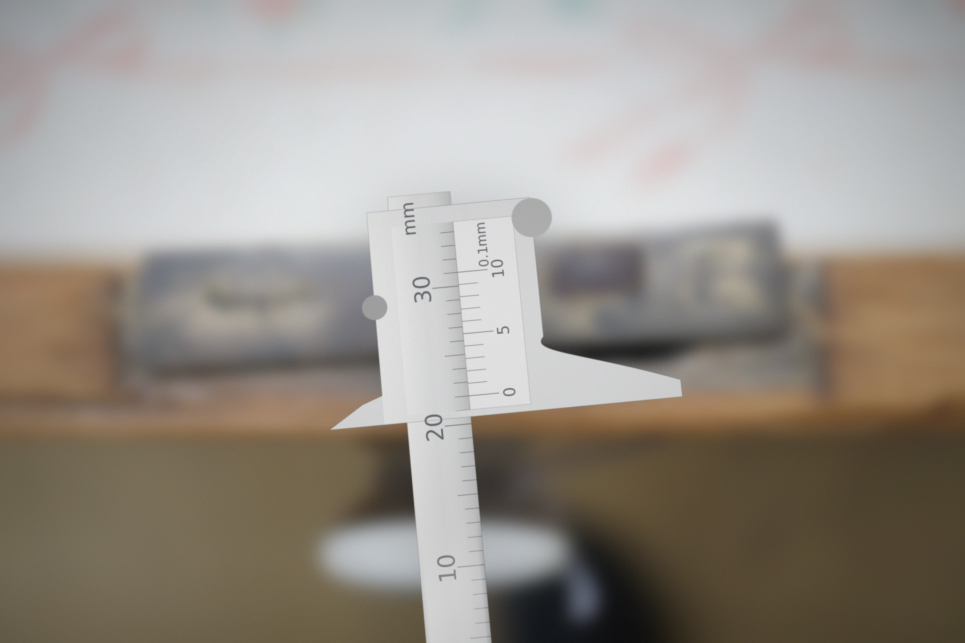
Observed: 22.0 mm
